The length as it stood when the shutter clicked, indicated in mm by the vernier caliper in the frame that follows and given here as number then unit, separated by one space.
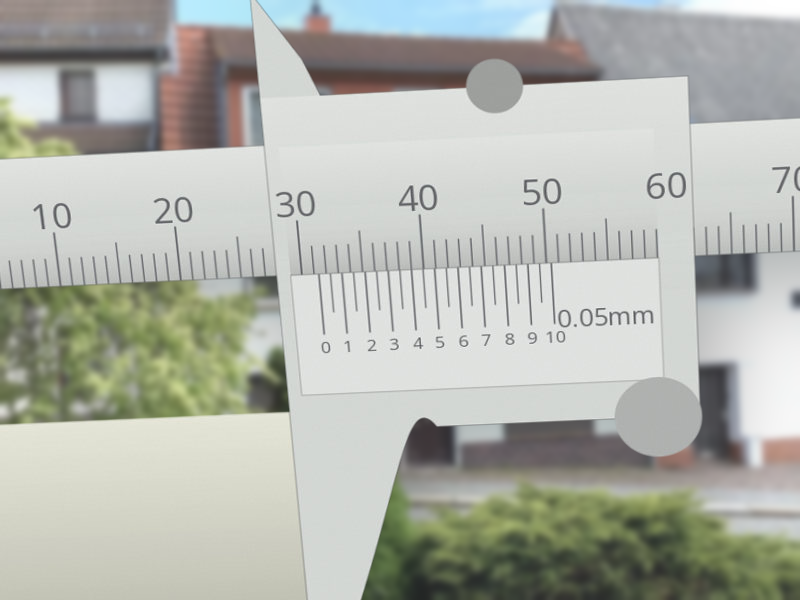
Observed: 31.4 mm
